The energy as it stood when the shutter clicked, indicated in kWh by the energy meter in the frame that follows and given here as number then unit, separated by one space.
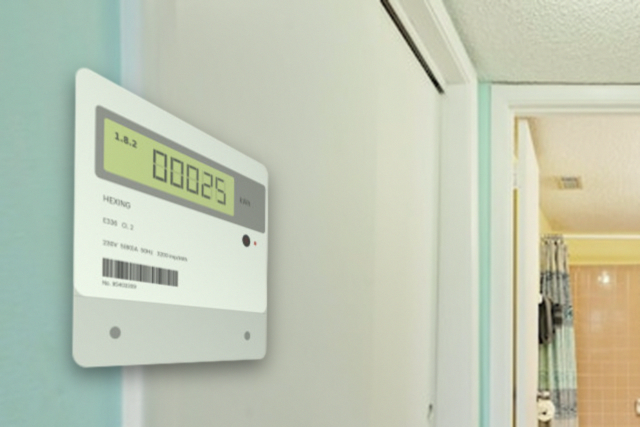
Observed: 25 kWh
